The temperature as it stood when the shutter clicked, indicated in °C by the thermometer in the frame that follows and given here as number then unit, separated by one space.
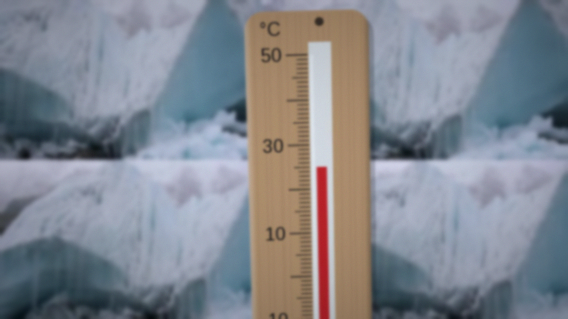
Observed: 25 °C
